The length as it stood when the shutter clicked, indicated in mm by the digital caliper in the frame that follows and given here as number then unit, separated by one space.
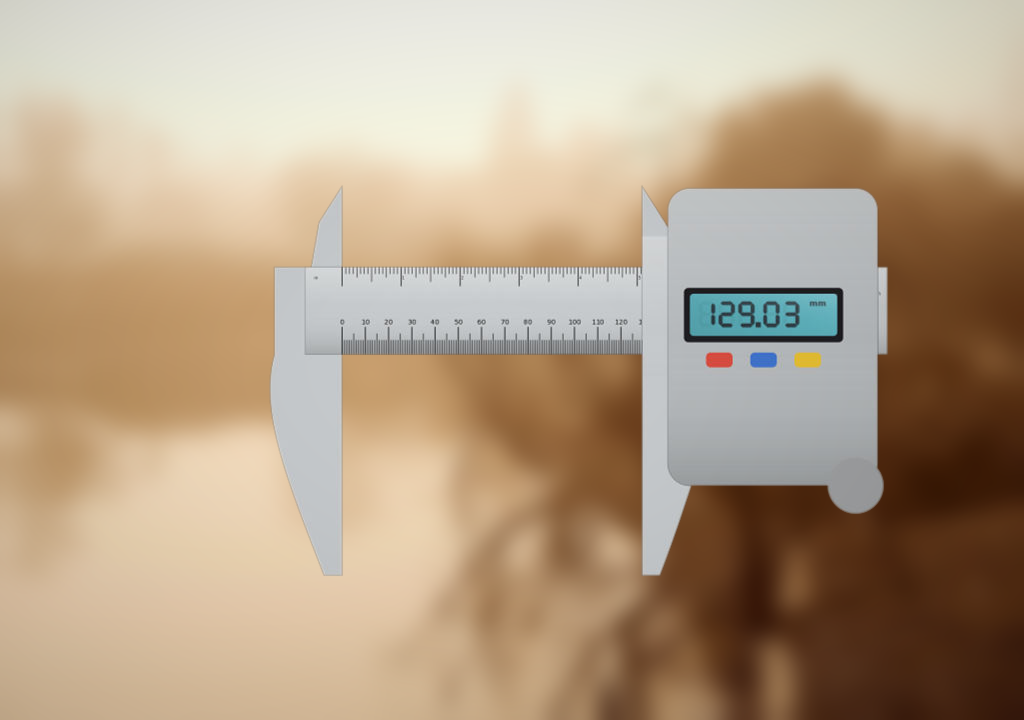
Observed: 129.03 mm
